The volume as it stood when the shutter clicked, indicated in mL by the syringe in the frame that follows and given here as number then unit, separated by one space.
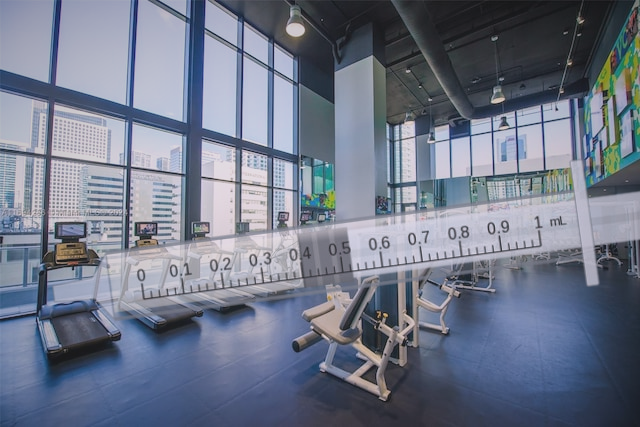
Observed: 0.4 mL
